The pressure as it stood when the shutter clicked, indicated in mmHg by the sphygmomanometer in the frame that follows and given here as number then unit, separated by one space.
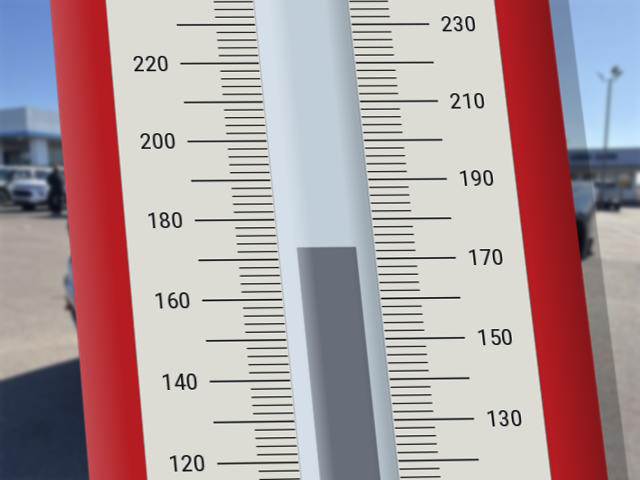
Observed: 173 mmHg
